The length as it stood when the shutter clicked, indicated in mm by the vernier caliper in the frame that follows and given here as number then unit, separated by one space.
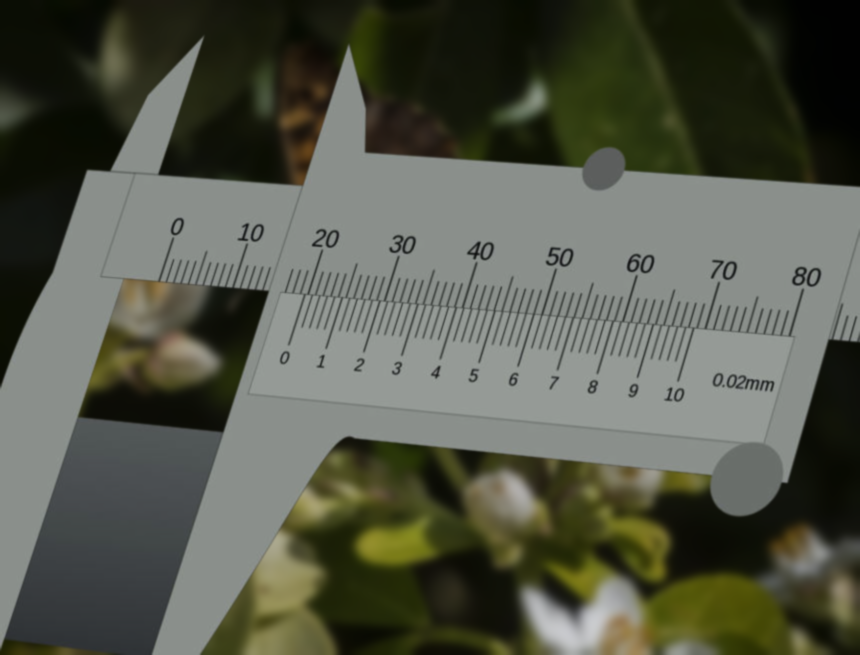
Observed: 19.6 mm
